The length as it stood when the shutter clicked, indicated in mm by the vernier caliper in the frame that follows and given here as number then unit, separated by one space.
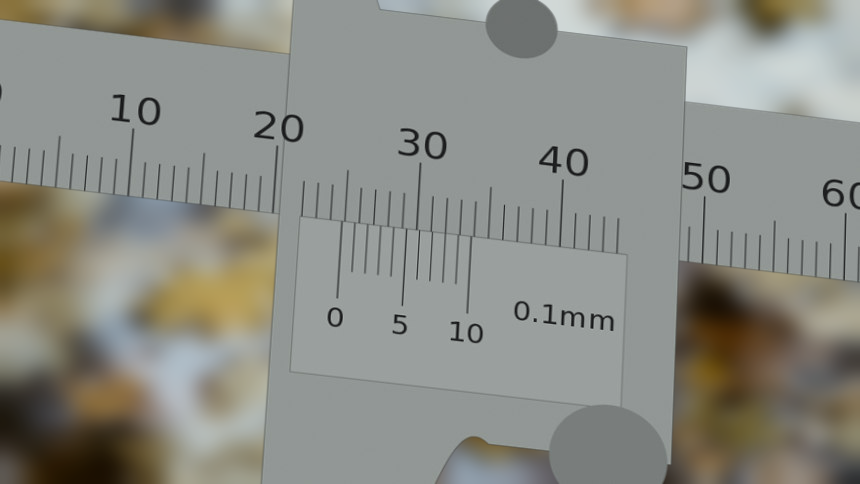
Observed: 24.8 mm
